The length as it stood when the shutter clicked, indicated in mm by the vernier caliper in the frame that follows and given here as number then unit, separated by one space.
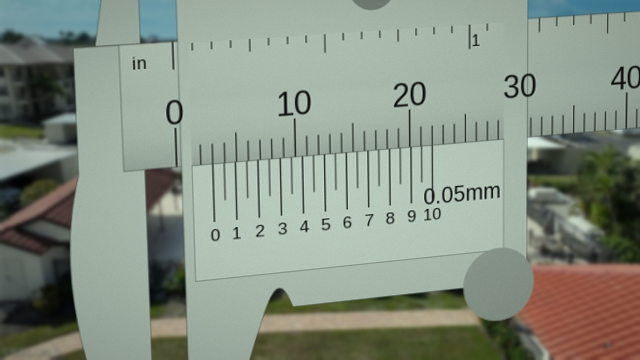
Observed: 3.0 mm
